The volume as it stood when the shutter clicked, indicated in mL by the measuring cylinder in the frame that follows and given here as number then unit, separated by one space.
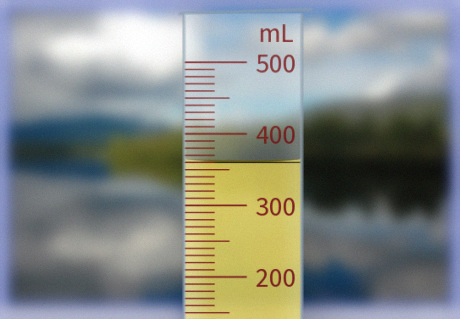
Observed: 360 mL
